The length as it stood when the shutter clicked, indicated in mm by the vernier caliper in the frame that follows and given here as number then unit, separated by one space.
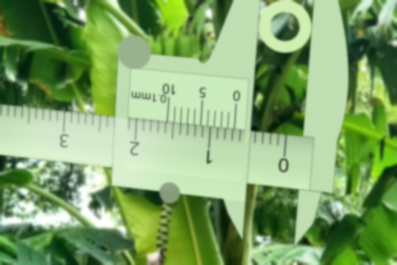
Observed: 6.8 mm
